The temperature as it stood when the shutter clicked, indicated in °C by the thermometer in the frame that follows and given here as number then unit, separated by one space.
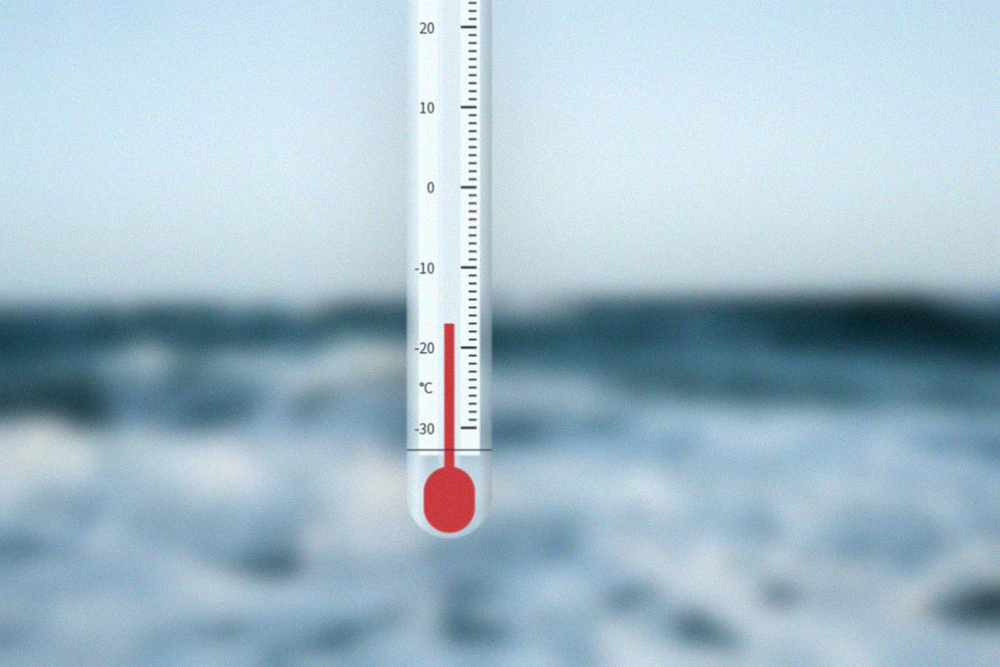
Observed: -17 °C
